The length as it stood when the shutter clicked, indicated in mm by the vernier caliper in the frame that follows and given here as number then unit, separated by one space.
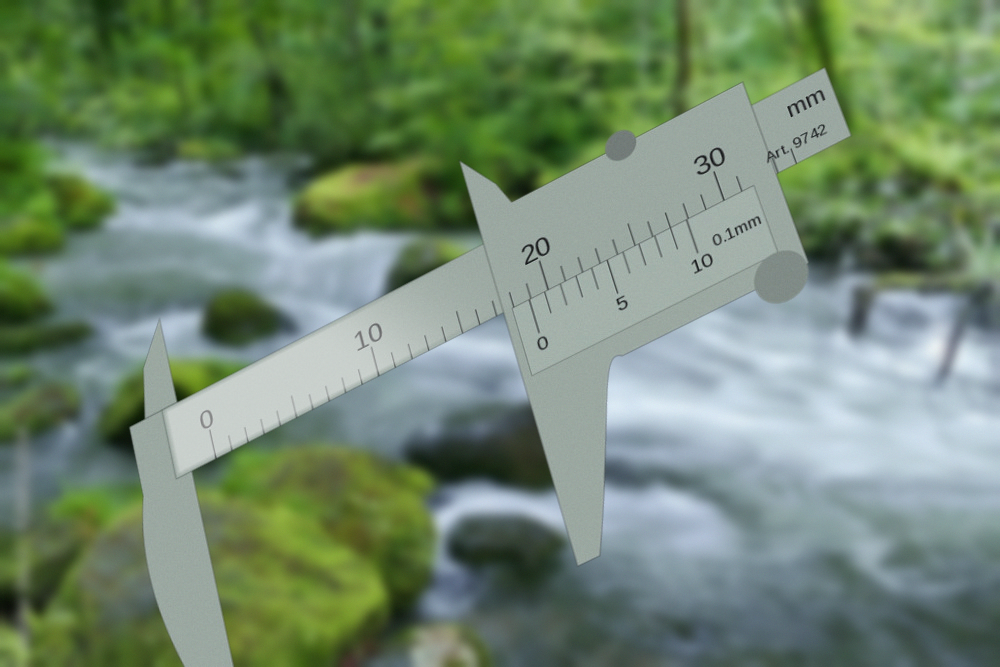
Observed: 18.9 mm
